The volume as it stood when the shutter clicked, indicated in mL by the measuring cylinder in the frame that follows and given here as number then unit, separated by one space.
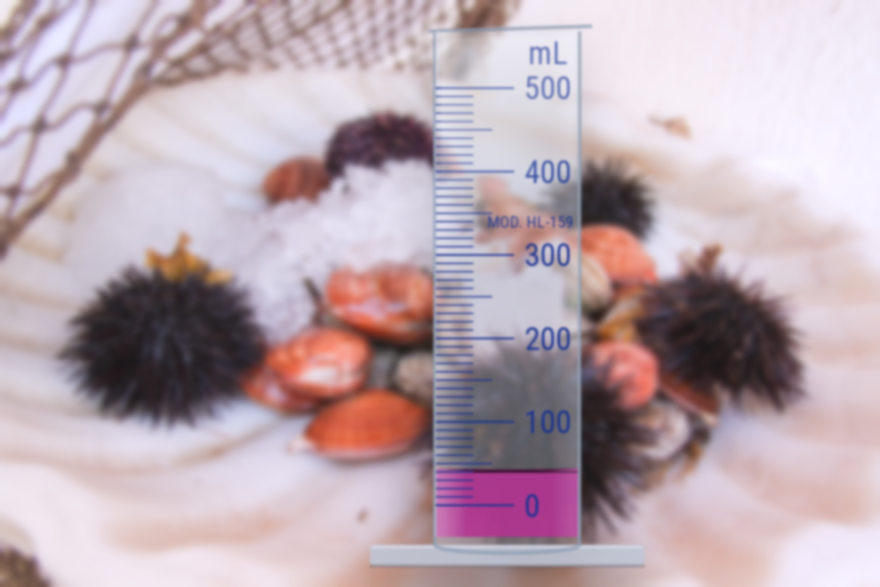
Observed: 40 mL
